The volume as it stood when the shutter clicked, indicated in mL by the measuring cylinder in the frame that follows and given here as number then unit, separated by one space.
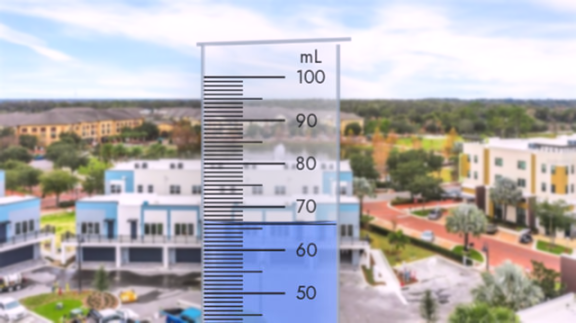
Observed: 66 mL
